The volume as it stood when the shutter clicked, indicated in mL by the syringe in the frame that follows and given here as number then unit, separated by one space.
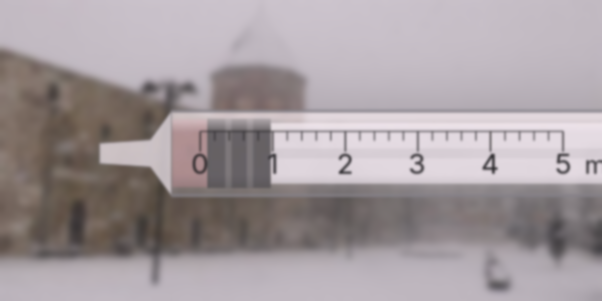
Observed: 0.1 mL
